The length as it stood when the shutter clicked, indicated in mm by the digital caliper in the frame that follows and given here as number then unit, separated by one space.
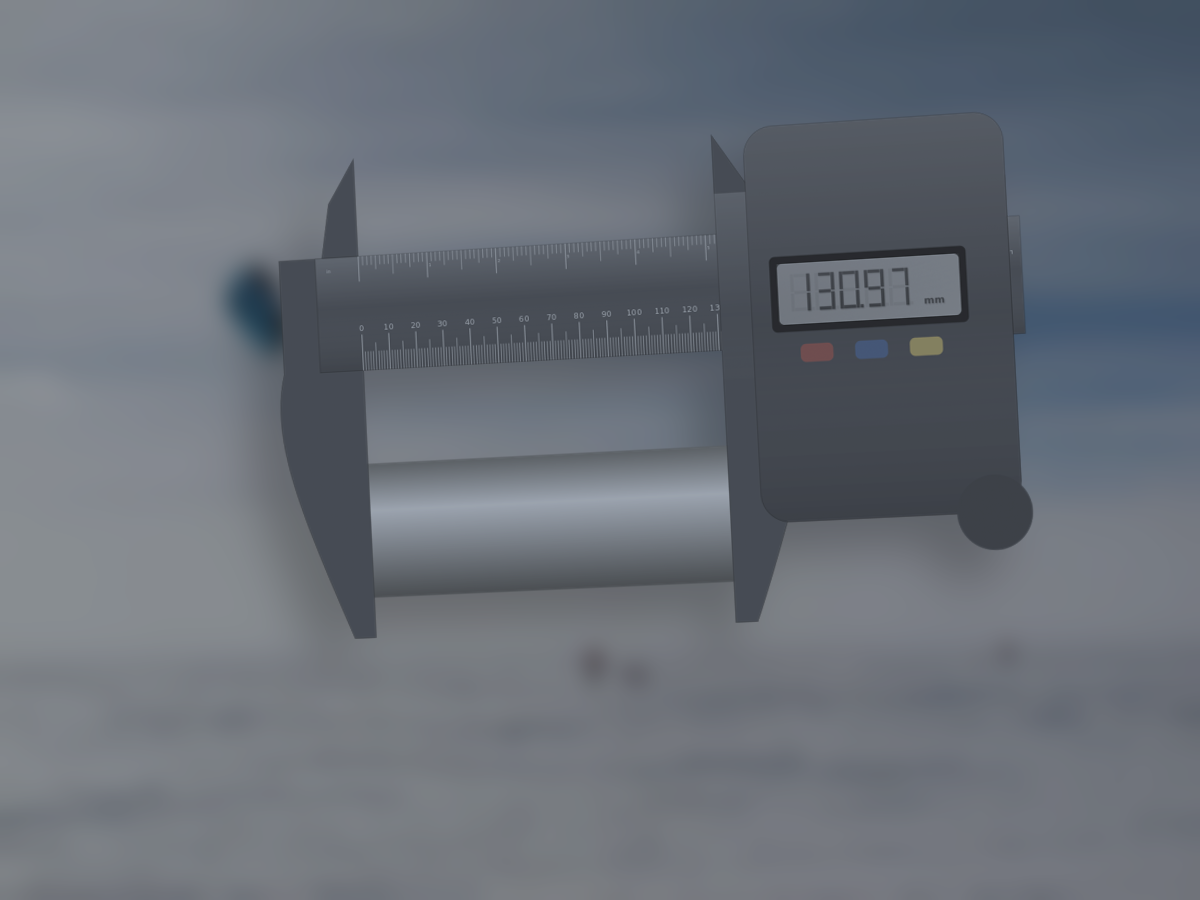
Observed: 130.97 mm
